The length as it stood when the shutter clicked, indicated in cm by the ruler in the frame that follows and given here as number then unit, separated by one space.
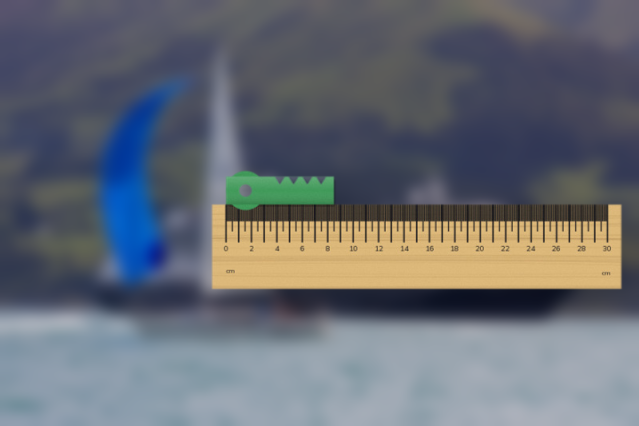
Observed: 8.5 cm
